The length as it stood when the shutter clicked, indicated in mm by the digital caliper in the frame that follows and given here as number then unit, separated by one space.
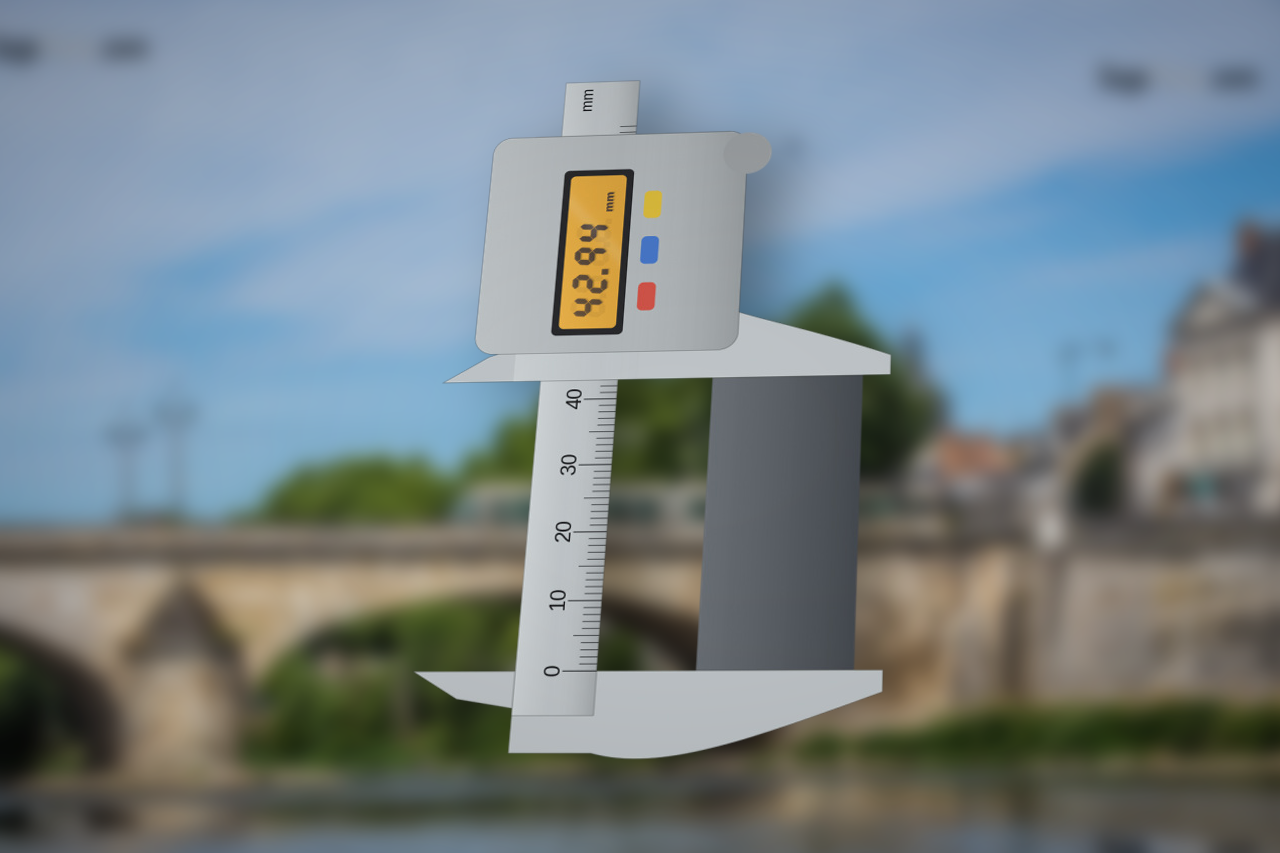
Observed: 42.94 mm
